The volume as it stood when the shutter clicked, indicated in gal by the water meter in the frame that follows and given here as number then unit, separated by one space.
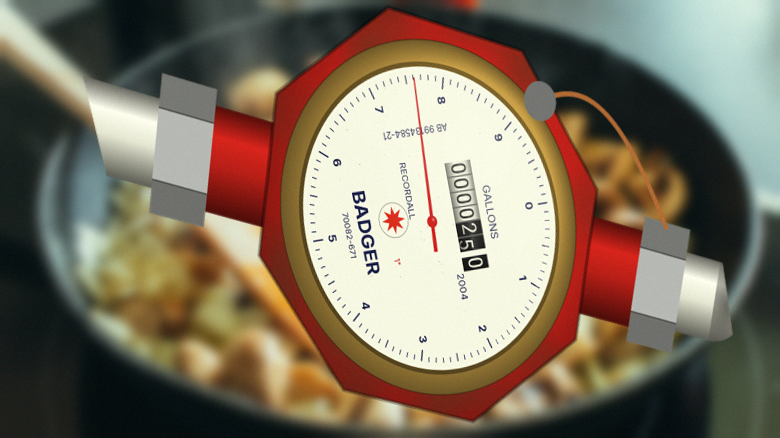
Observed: 247.6 gal
